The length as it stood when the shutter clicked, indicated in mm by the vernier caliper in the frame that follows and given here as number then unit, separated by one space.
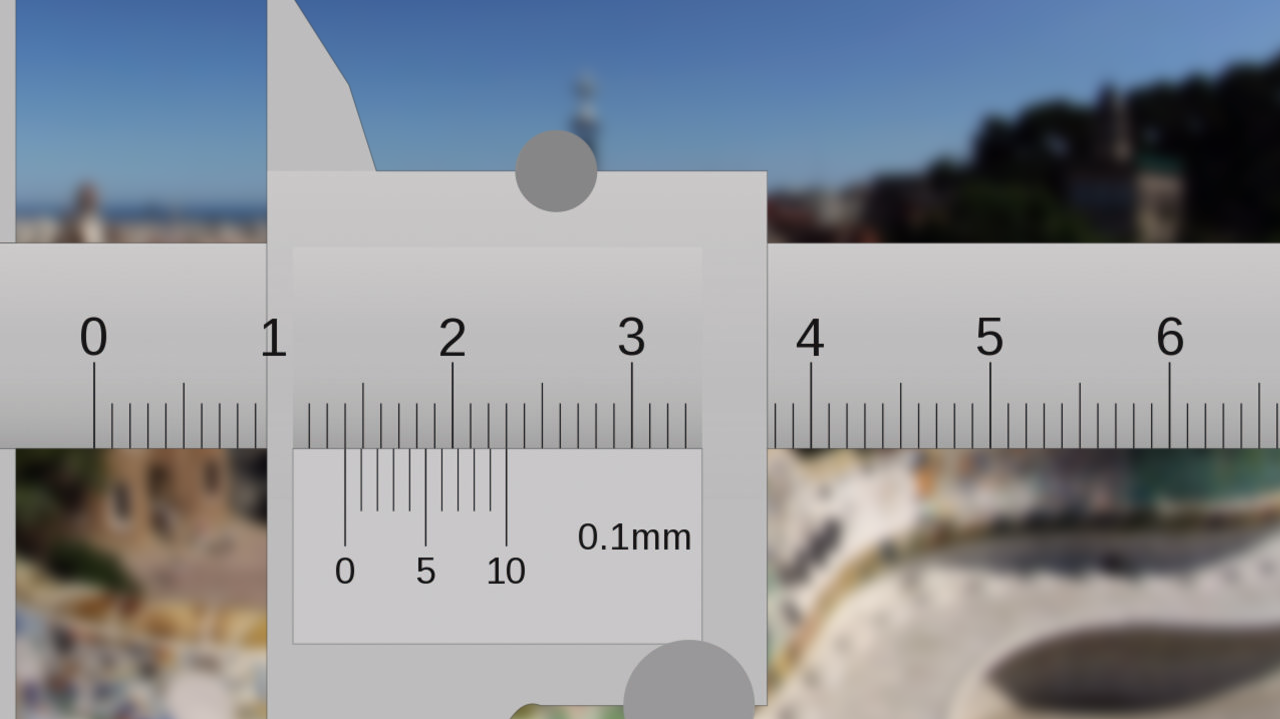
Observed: 14.0 mm
